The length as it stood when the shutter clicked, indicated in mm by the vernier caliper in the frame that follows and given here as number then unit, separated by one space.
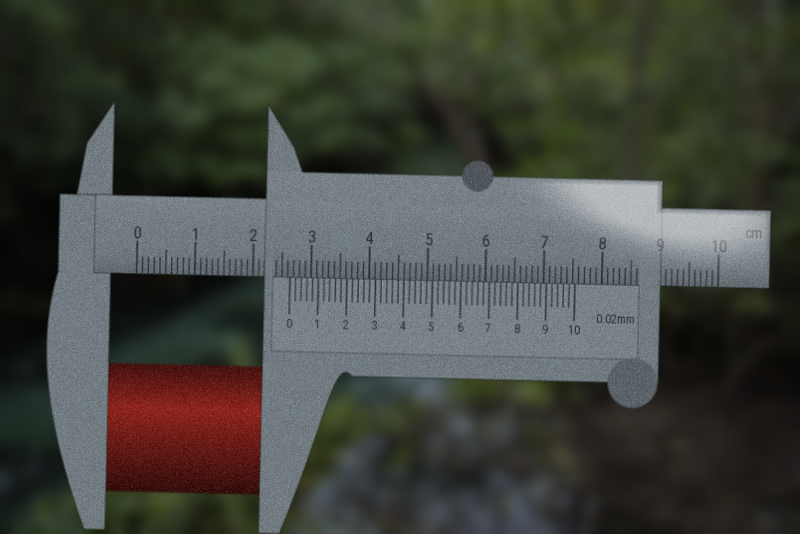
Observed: 26.4 mm
